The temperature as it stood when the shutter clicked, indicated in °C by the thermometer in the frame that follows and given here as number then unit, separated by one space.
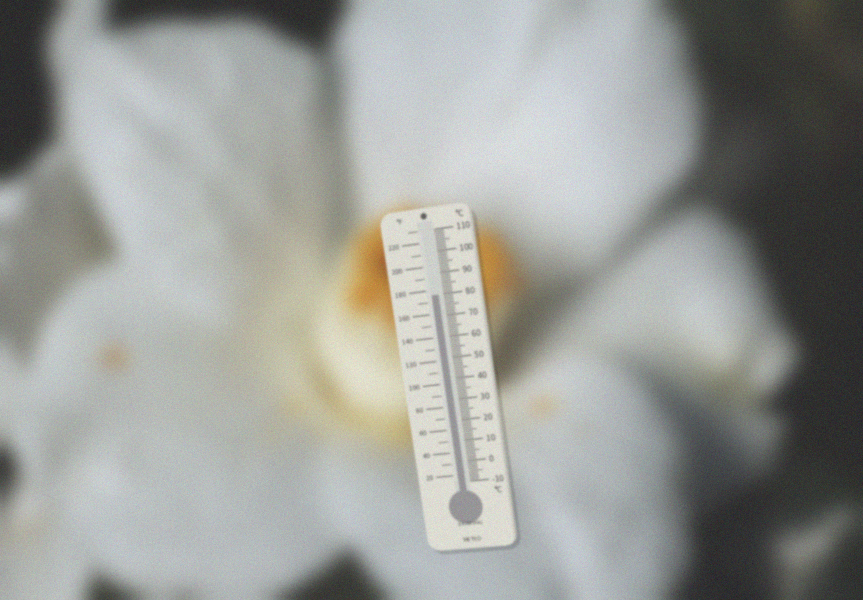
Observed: 80 °C
